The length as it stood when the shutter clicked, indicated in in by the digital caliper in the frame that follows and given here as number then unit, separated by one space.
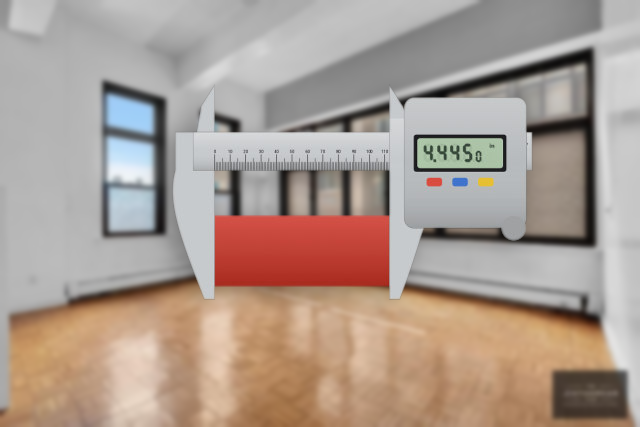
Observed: 4.4450 in
